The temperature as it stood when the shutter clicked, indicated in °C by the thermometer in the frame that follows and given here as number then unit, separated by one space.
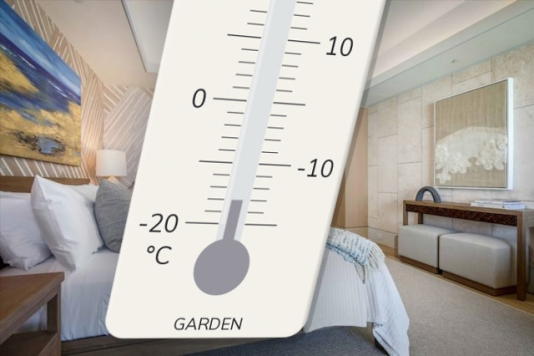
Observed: -16 °C
